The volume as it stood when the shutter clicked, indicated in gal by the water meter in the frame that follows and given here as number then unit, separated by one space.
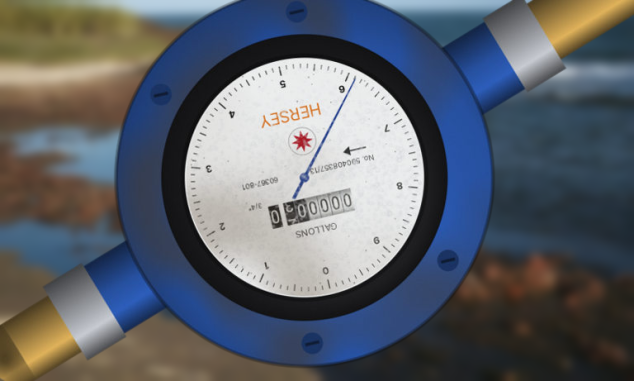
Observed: 26.1 gal
